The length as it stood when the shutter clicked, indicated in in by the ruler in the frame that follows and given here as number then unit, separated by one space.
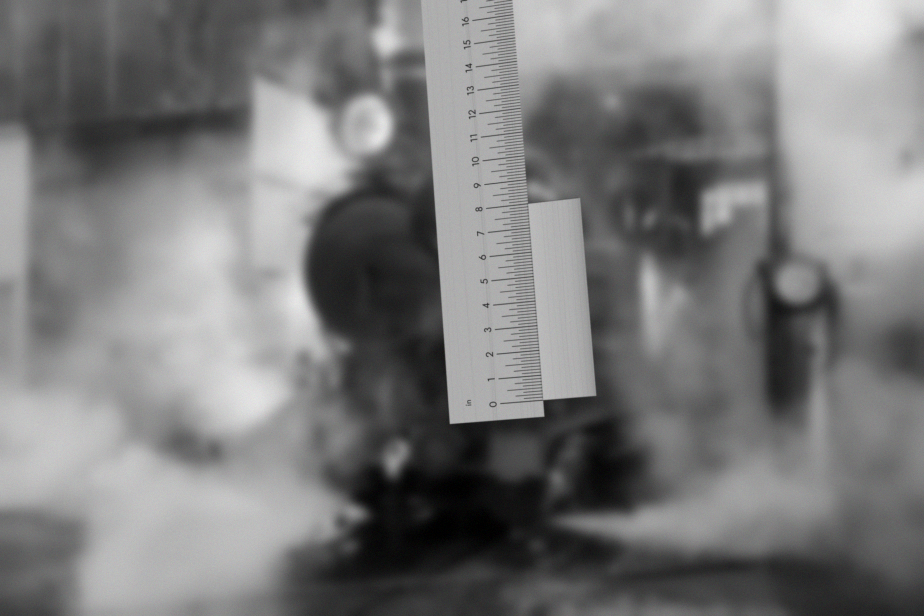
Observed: 8 in
